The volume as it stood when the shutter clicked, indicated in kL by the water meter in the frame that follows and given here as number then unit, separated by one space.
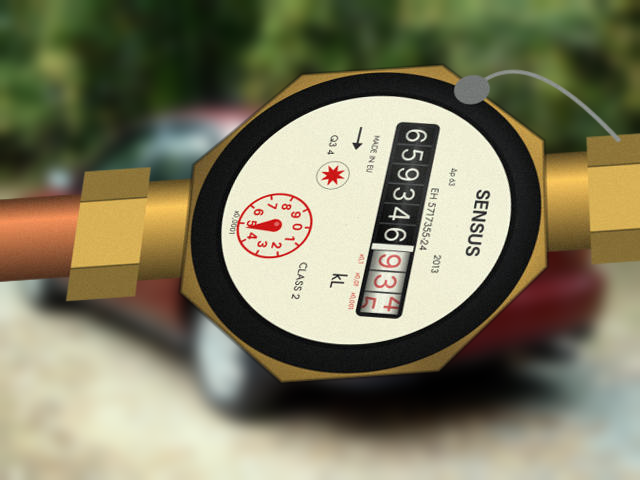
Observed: 659346.9344 kL
